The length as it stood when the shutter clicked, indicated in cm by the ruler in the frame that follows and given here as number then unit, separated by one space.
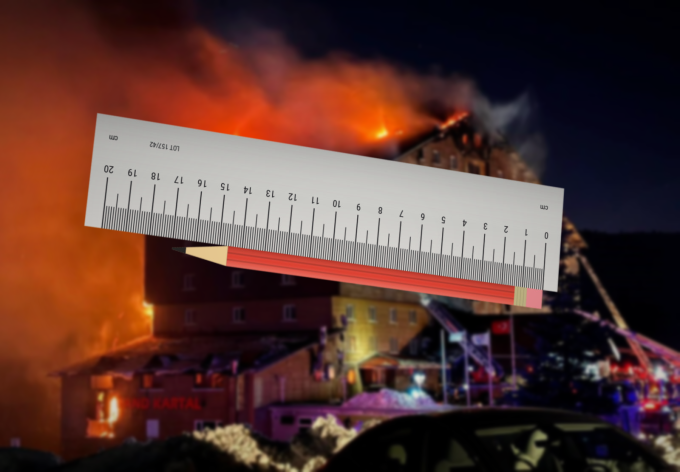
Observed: 17 cm
